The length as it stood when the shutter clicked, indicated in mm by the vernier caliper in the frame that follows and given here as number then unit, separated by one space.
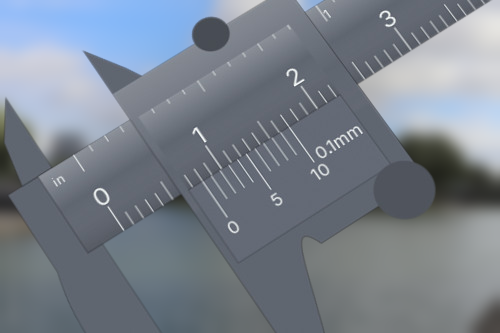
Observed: 8.0 mm
